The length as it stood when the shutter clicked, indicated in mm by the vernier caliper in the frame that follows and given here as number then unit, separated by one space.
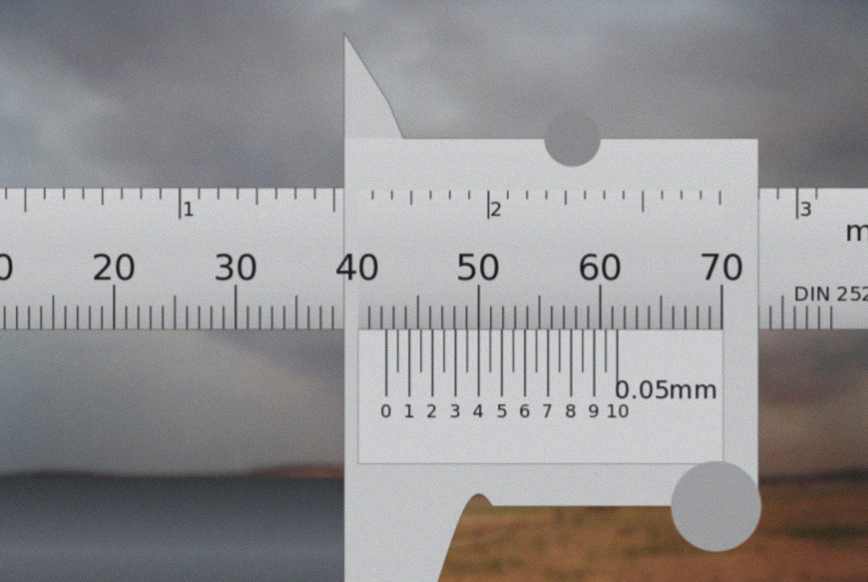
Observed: 42.4 mm
